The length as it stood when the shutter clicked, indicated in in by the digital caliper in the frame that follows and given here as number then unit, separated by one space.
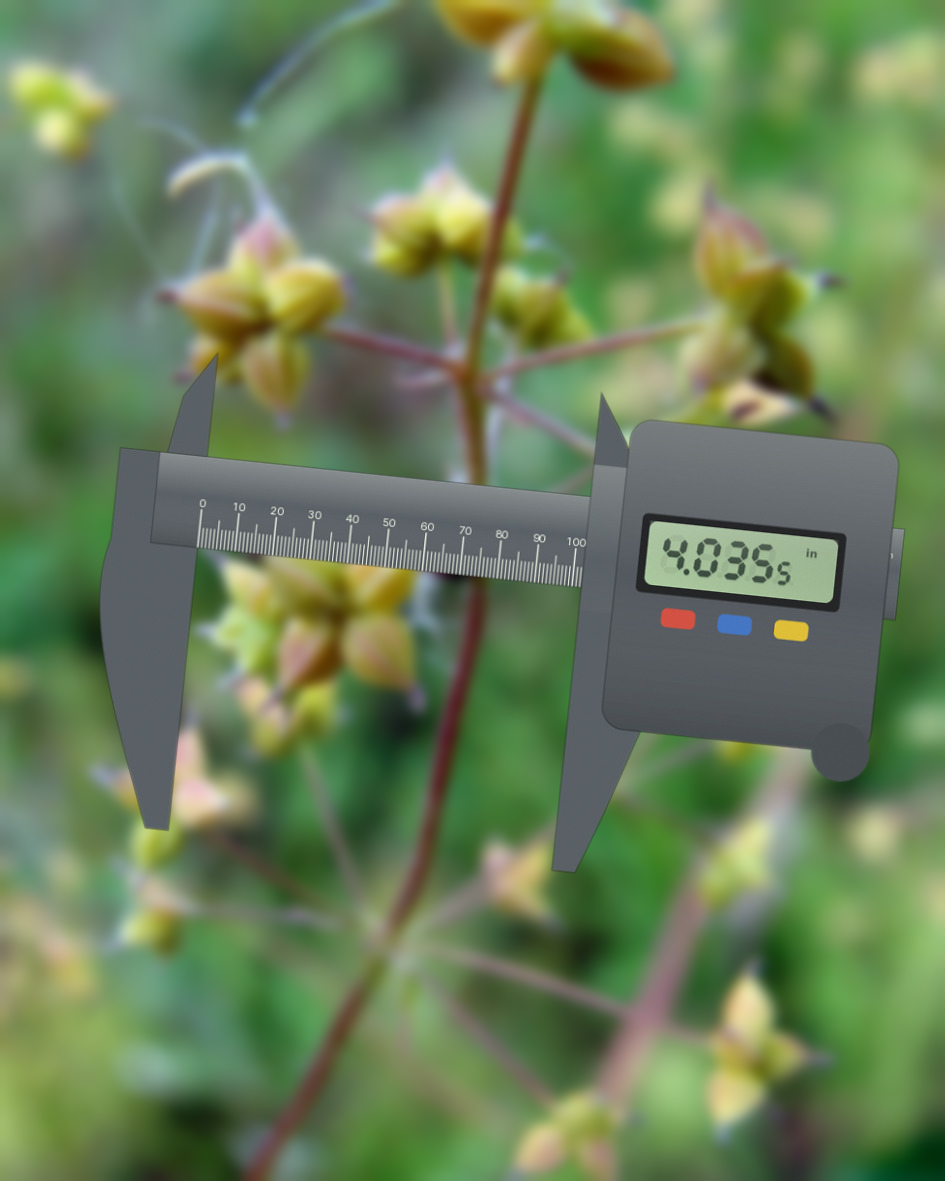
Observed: 4.0355 in
